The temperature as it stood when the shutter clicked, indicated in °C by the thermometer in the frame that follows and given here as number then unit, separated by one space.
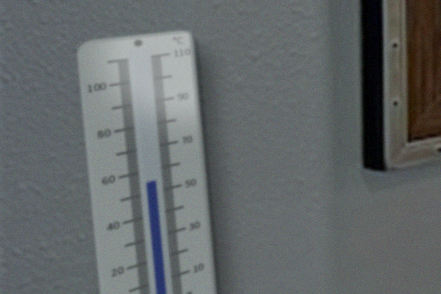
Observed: 55 °C
